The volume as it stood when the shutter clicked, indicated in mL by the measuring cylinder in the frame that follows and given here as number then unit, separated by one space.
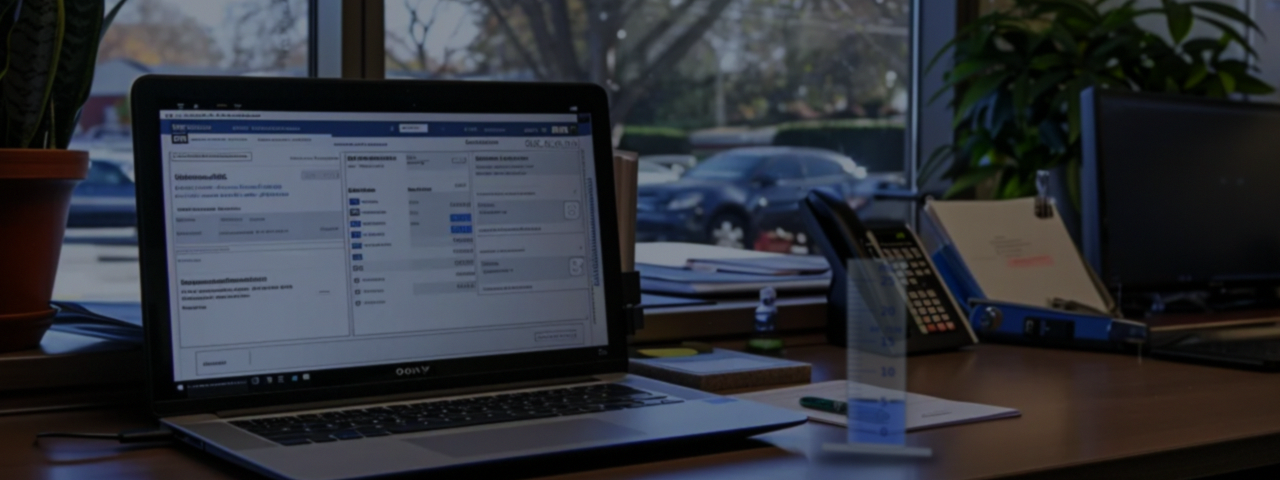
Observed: 5 mL
